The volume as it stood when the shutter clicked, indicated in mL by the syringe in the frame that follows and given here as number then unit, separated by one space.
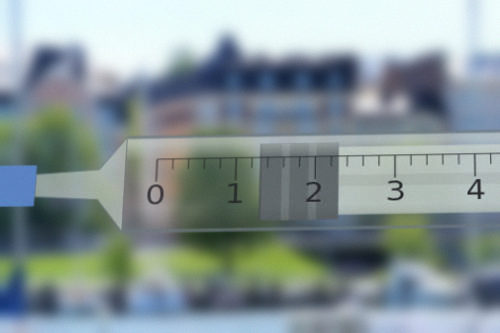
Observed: 1.3 mL
